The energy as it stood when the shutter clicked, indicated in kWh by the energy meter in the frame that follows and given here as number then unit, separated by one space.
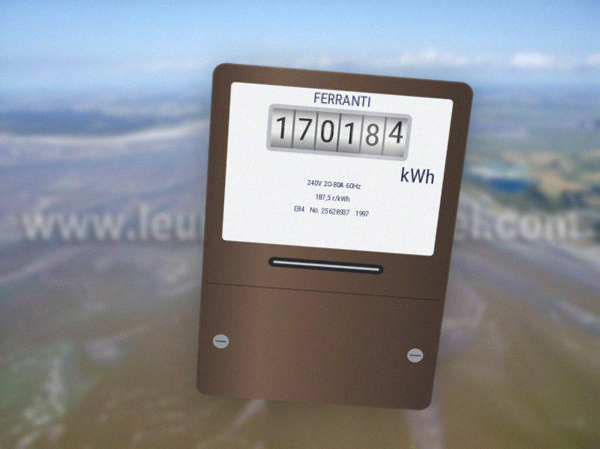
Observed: 170184 kWh
